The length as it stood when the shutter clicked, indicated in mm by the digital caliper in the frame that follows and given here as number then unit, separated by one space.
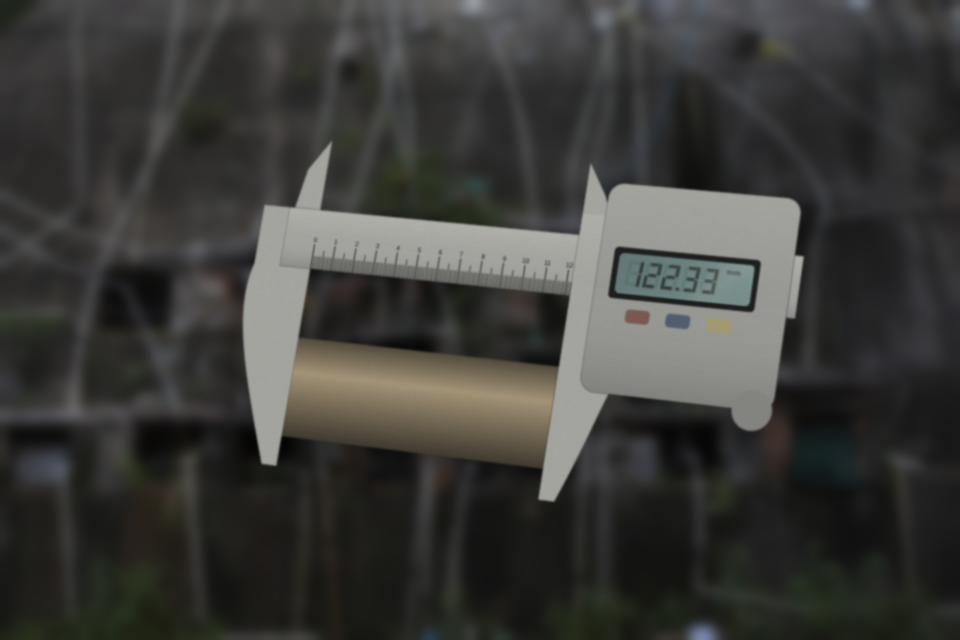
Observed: 122.33 mm
